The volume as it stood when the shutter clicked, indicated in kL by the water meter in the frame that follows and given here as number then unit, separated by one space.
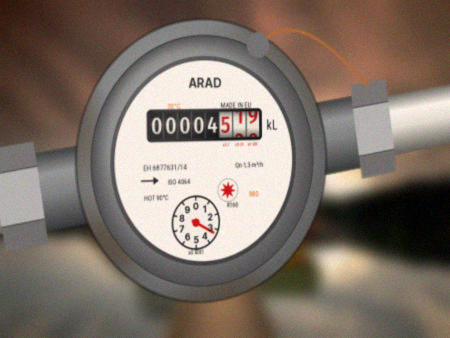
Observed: 4.5193 kL
